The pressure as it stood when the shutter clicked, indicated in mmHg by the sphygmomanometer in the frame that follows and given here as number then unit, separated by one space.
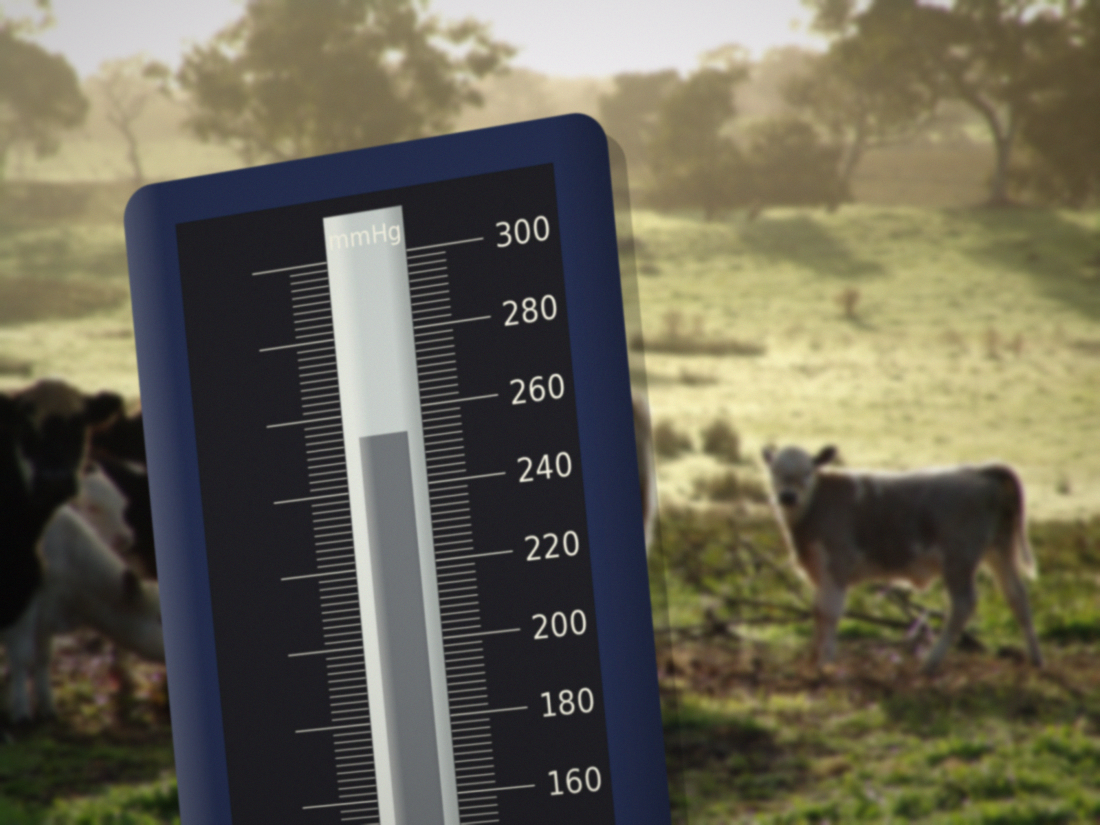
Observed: 254 mmHg
